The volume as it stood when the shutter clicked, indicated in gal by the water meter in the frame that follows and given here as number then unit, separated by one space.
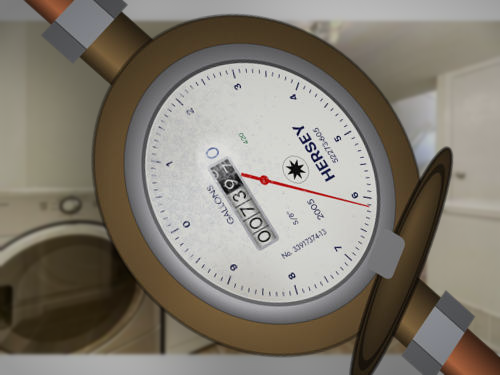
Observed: 73966.1 gal
